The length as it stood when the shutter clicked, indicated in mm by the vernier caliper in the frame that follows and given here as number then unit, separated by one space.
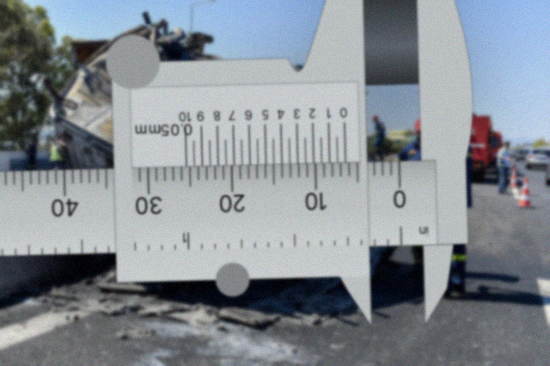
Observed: 6.4 mm
